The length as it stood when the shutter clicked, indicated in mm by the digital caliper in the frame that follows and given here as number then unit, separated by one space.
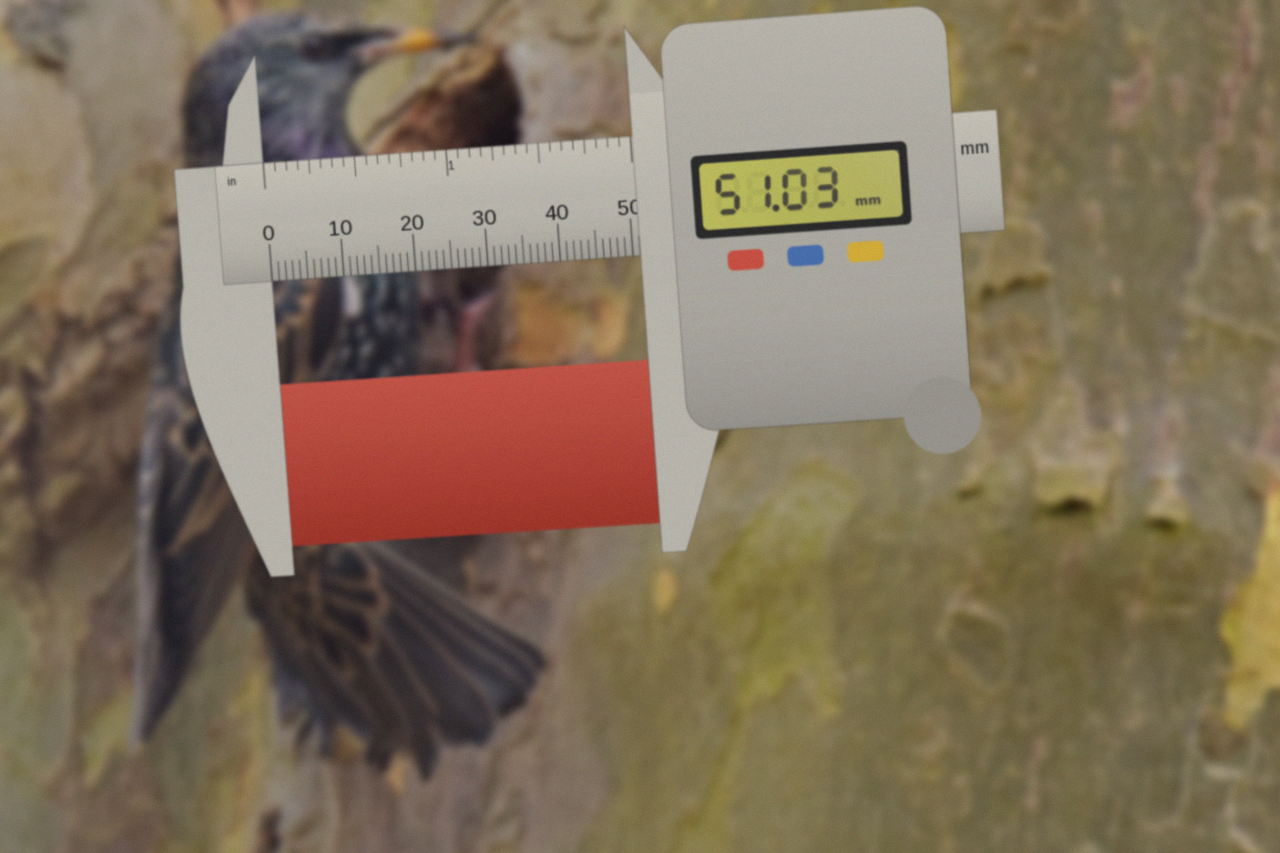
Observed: 51.03 mm
